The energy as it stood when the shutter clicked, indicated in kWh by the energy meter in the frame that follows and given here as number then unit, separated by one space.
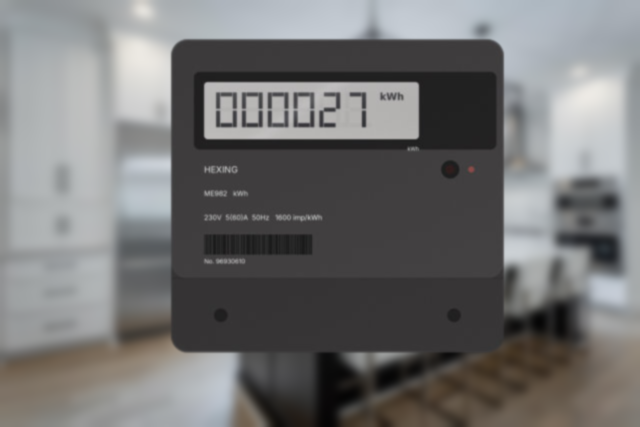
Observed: 27 kWh
